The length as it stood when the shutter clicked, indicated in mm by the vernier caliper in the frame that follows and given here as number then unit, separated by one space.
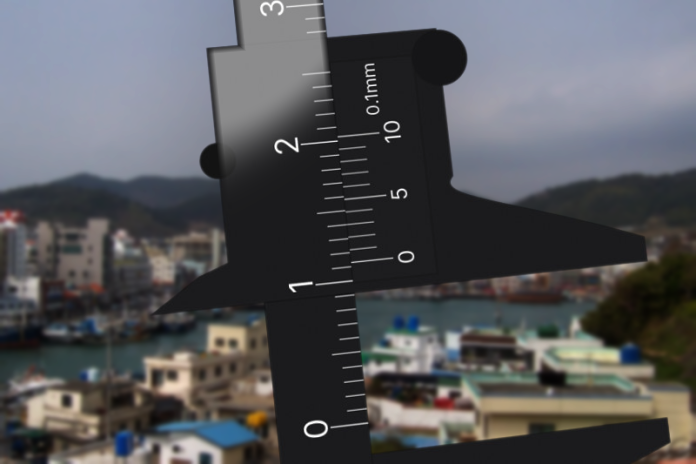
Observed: 11.3 mm
